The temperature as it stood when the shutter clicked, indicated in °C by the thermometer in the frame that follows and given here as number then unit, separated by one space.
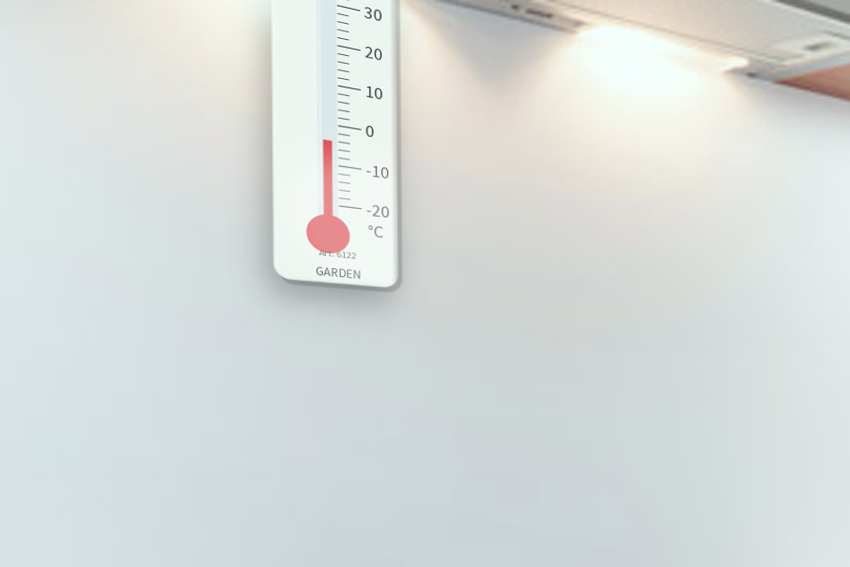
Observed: -4 °C
